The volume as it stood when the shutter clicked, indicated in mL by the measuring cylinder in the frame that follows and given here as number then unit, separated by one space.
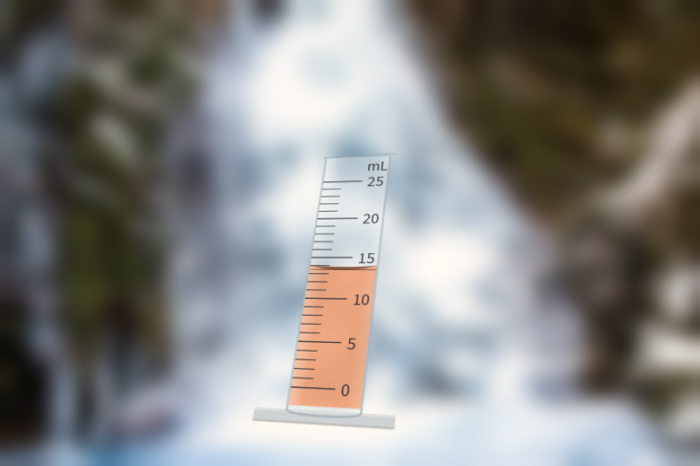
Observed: 13.5 mL
